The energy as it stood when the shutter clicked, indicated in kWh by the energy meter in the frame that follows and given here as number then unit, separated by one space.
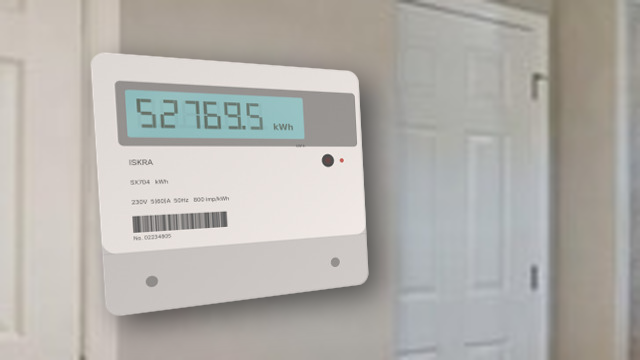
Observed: 52769.5 kWh
